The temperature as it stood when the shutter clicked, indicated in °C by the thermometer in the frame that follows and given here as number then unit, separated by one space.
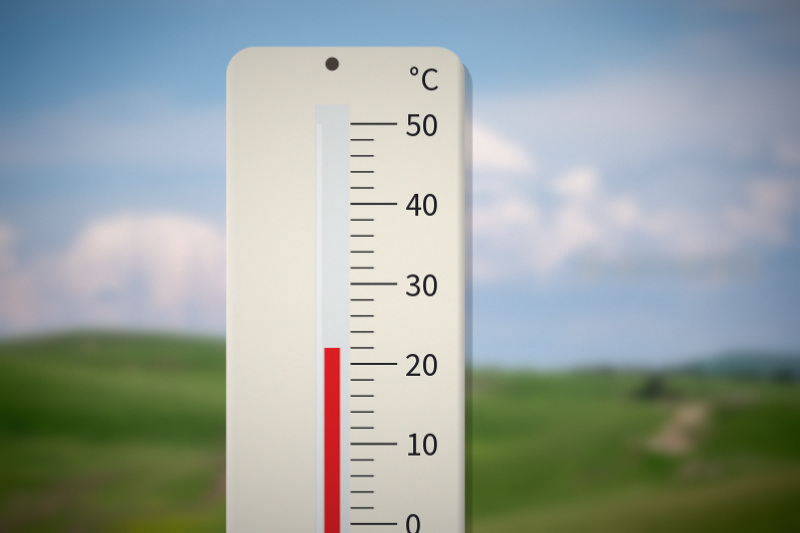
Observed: 22 °C
